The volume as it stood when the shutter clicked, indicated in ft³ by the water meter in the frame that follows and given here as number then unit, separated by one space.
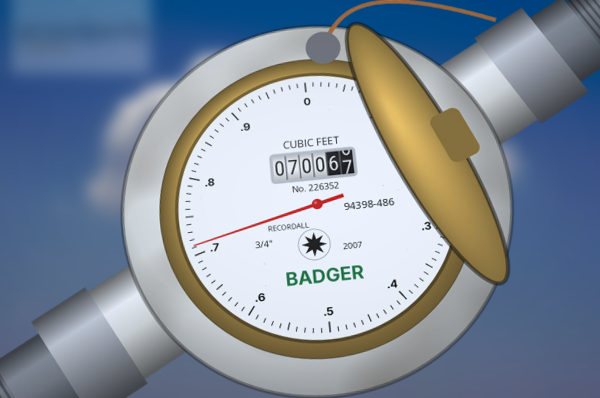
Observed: 70066.71 ft³
